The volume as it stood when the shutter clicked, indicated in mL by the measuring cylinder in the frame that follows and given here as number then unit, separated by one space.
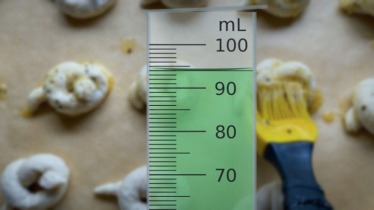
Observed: 94 mL
